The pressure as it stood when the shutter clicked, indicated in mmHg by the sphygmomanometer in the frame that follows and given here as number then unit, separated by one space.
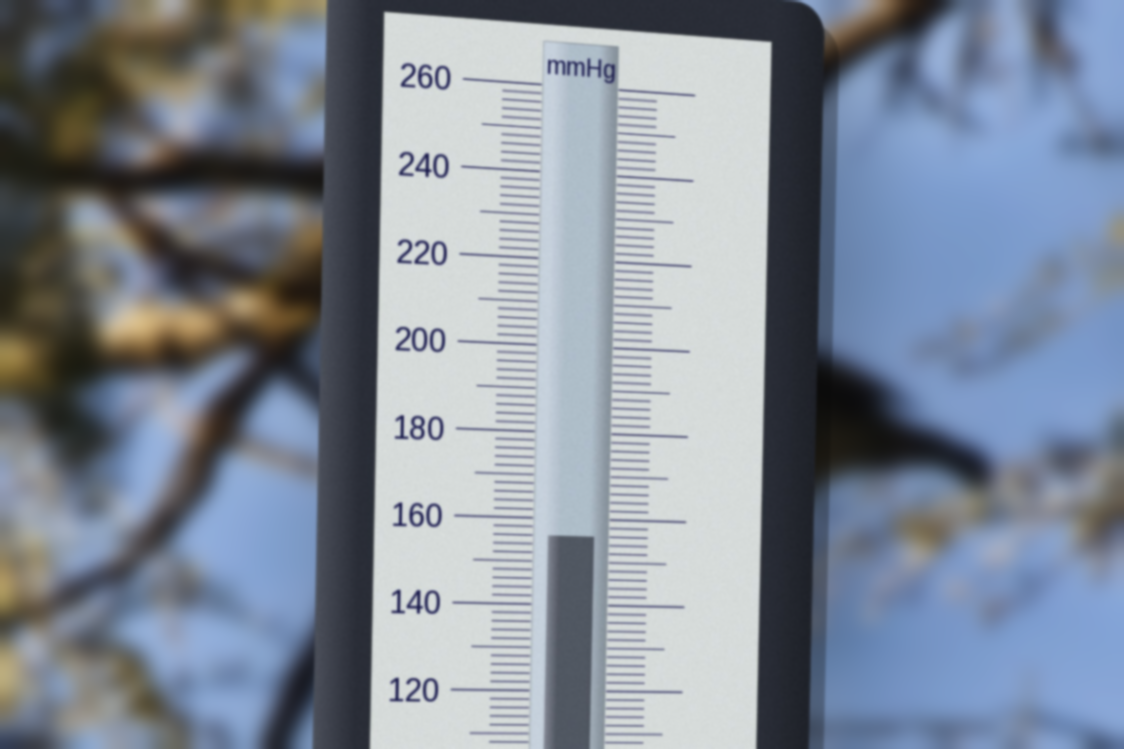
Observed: 156 mmHg
